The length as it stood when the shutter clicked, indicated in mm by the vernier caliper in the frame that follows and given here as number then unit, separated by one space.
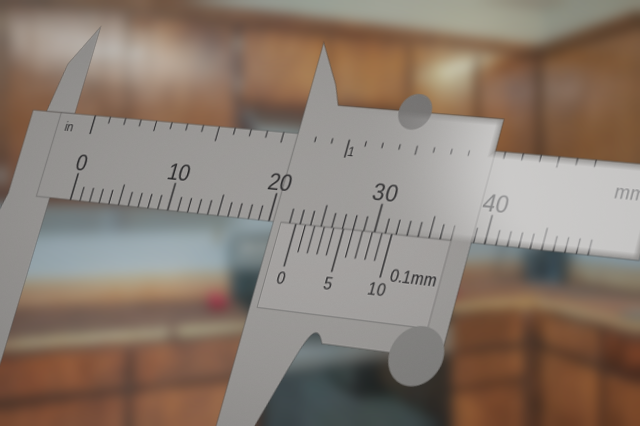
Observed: 22.6 mm
